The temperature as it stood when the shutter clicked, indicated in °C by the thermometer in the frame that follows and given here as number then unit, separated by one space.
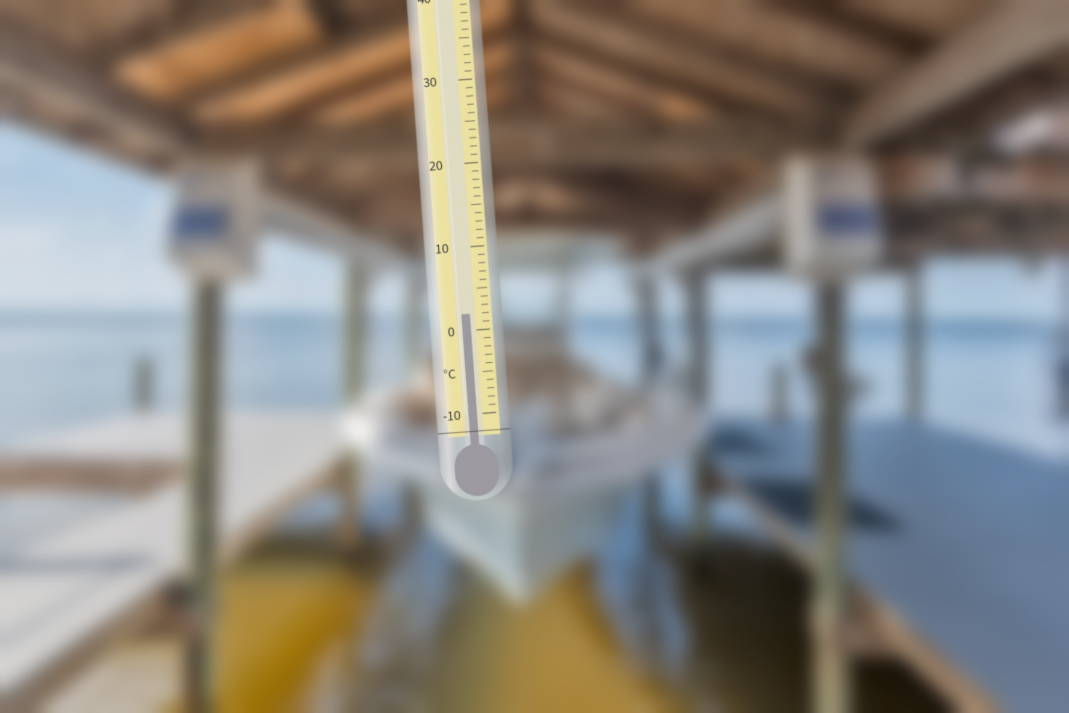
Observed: 2 °C
